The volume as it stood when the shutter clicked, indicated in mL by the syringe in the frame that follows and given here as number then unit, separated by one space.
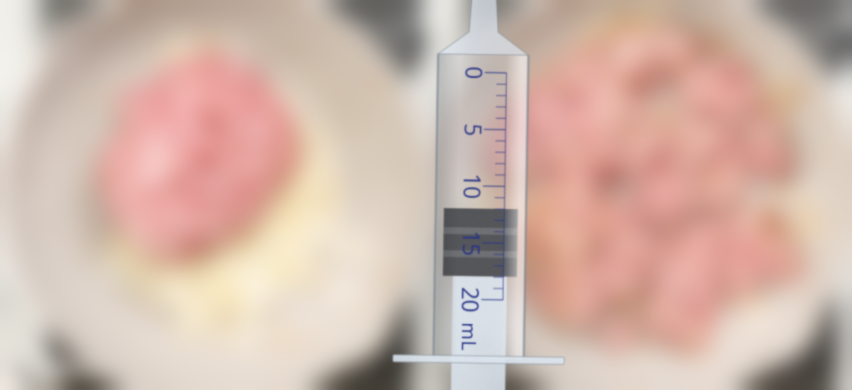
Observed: 12 mL
